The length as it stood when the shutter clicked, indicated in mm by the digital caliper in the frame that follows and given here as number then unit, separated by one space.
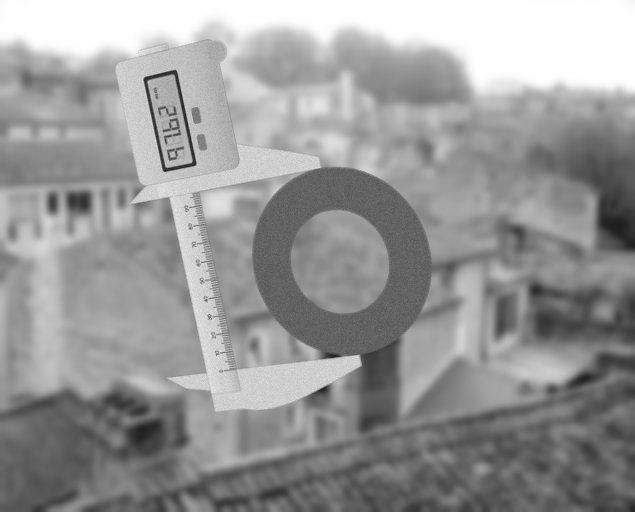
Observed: 97.62 mm
